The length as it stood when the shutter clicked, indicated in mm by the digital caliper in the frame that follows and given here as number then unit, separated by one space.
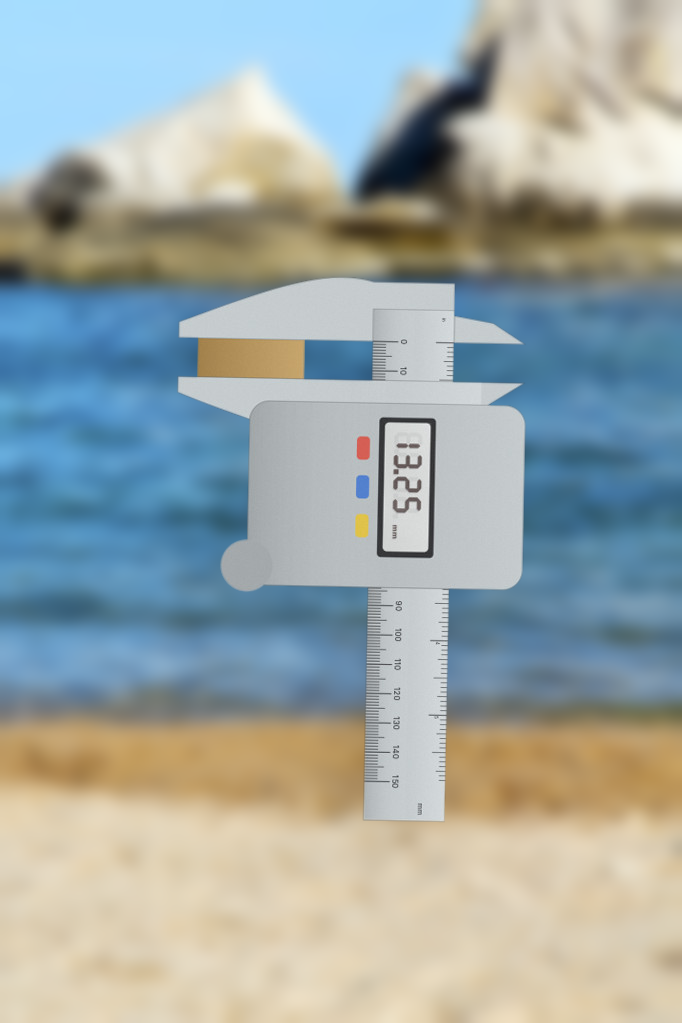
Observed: 13.25 mm
